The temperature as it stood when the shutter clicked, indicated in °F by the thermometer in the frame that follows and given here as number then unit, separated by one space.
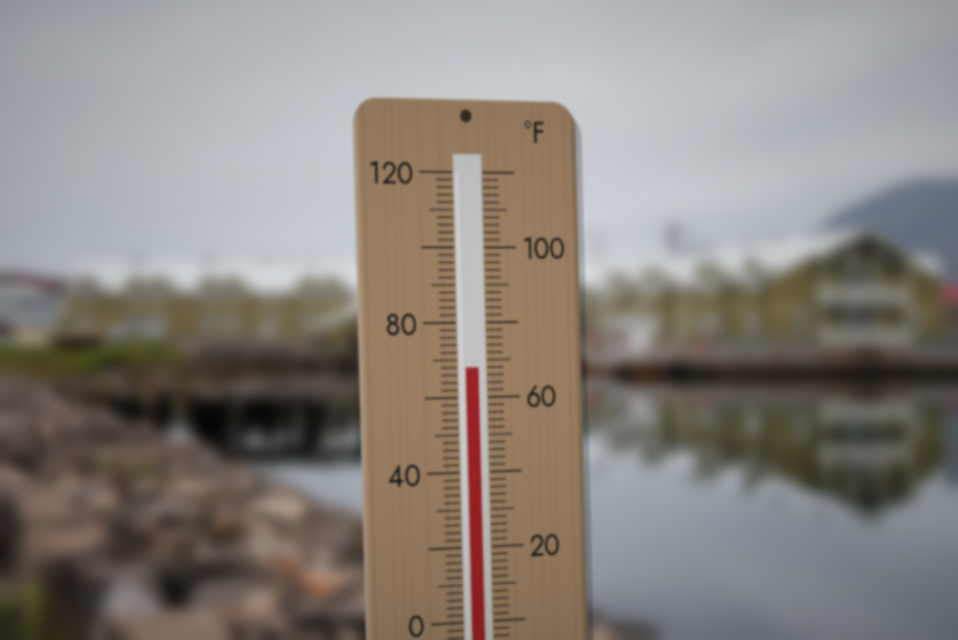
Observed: 68 °F
